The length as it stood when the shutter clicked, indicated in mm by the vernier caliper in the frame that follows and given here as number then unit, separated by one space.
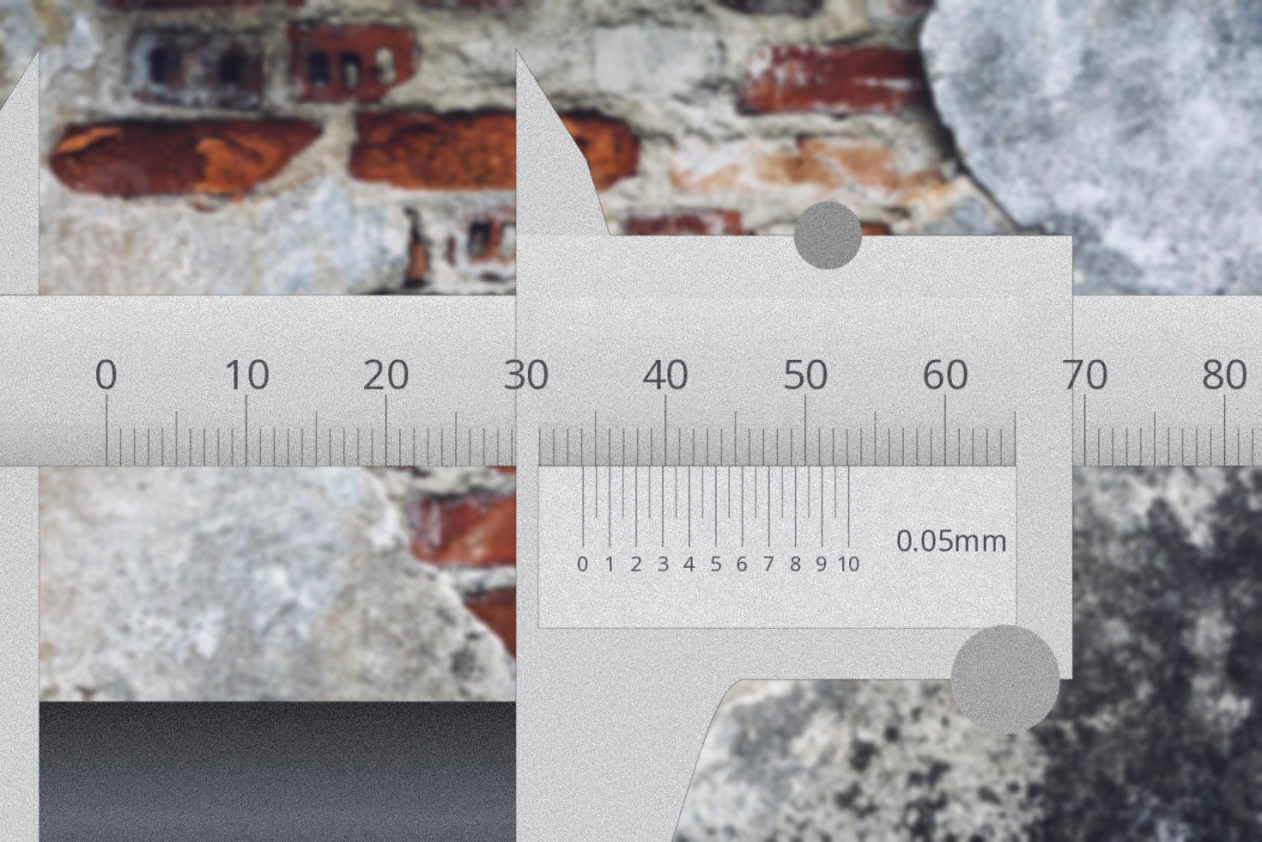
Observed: 34.1 mm
